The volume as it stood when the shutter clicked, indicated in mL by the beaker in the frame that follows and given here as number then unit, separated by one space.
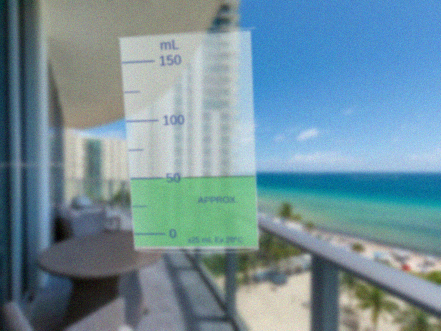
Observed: 50 mL
